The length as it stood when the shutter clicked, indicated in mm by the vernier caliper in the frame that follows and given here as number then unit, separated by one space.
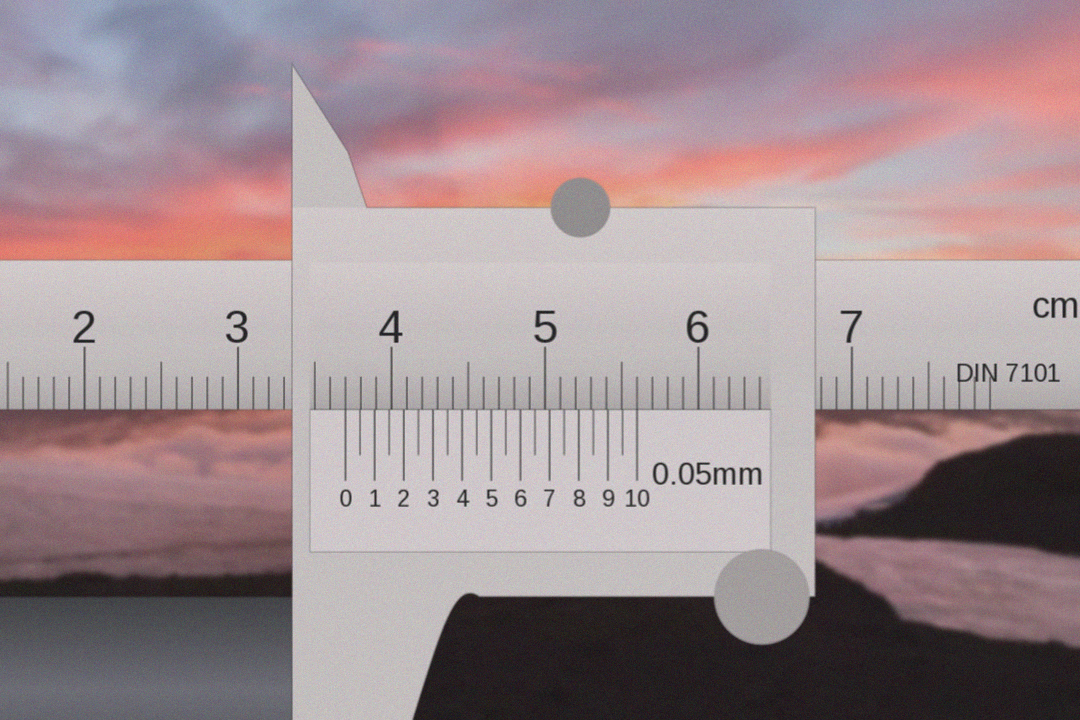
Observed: 37.0 mm
